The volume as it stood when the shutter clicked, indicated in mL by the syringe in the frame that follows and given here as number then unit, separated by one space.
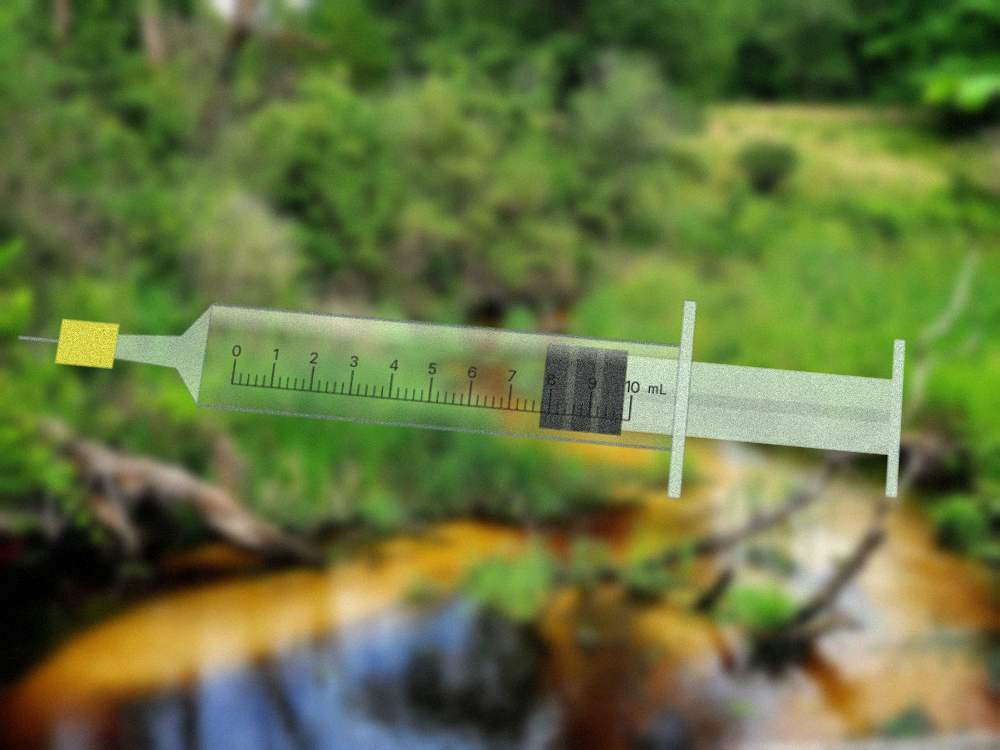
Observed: 7.8 mL
